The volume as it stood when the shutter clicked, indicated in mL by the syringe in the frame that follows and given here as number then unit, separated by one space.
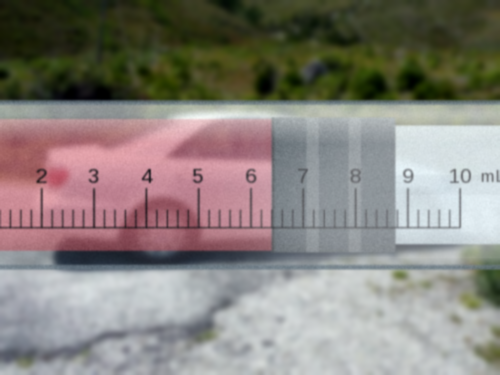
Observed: 6.4 mL
